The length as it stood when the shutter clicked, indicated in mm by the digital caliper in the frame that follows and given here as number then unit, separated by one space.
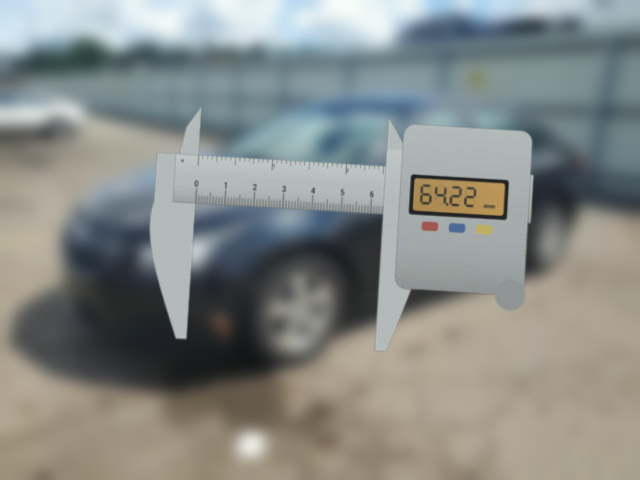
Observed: 64.22 mm
